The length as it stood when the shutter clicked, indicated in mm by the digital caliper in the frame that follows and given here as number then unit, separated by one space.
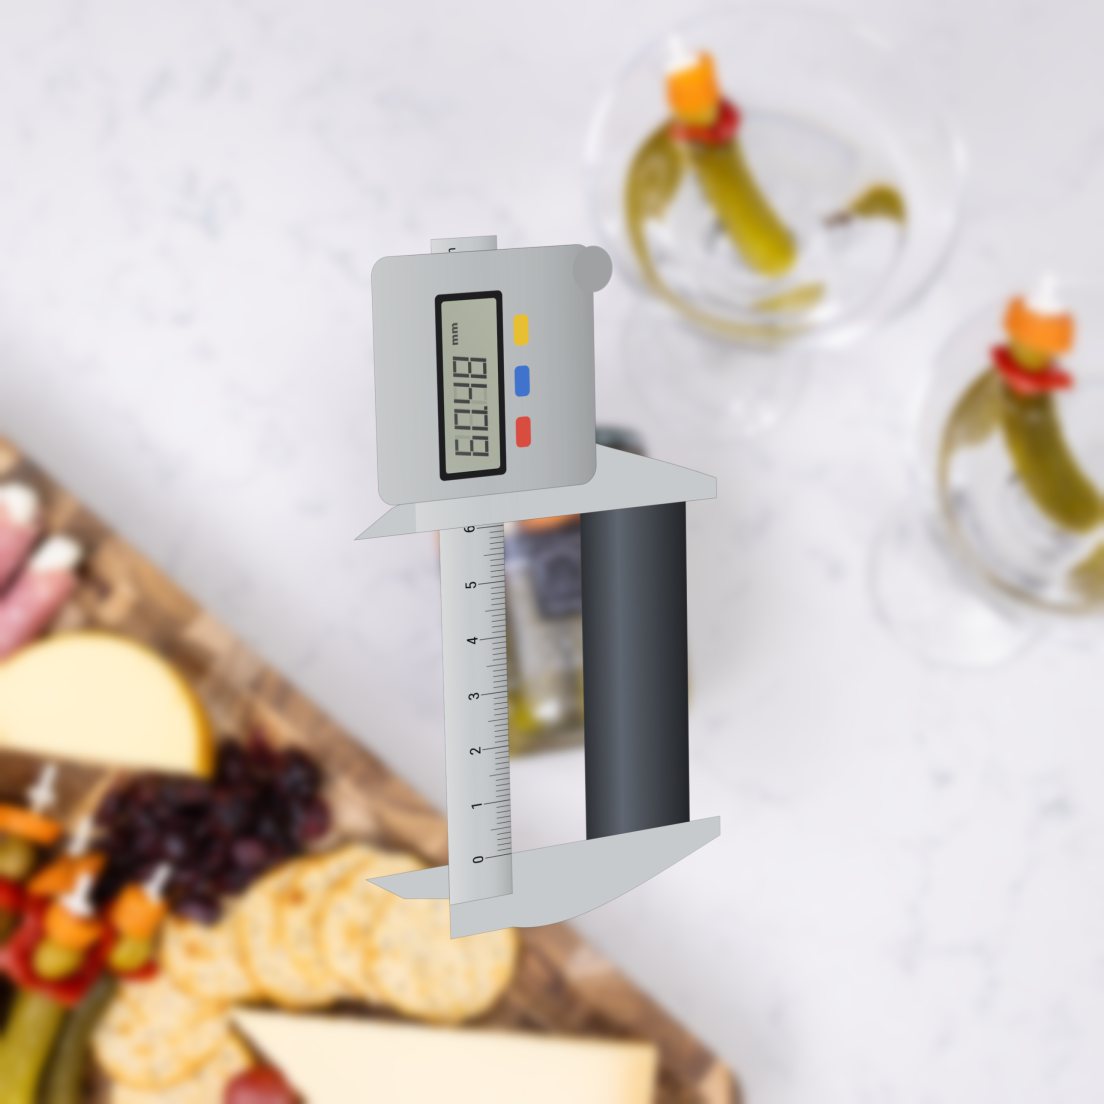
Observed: 60.48 mm
